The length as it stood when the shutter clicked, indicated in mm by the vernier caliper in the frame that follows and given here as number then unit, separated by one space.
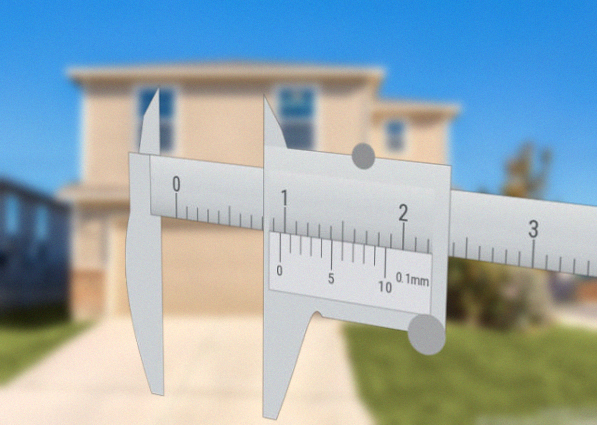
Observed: 9.6 mm
